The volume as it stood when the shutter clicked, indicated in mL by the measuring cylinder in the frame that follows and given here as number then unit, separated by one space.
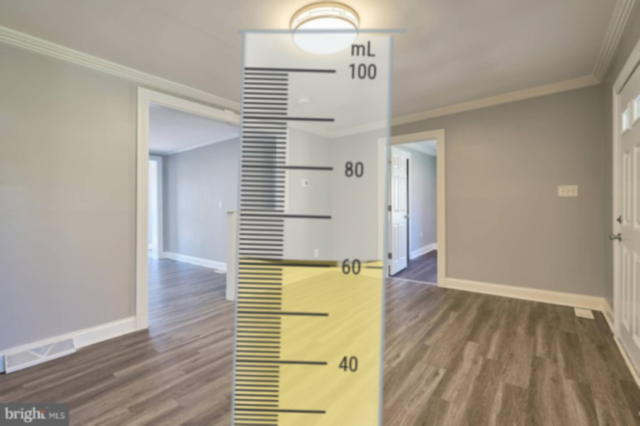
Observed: 60 mL
